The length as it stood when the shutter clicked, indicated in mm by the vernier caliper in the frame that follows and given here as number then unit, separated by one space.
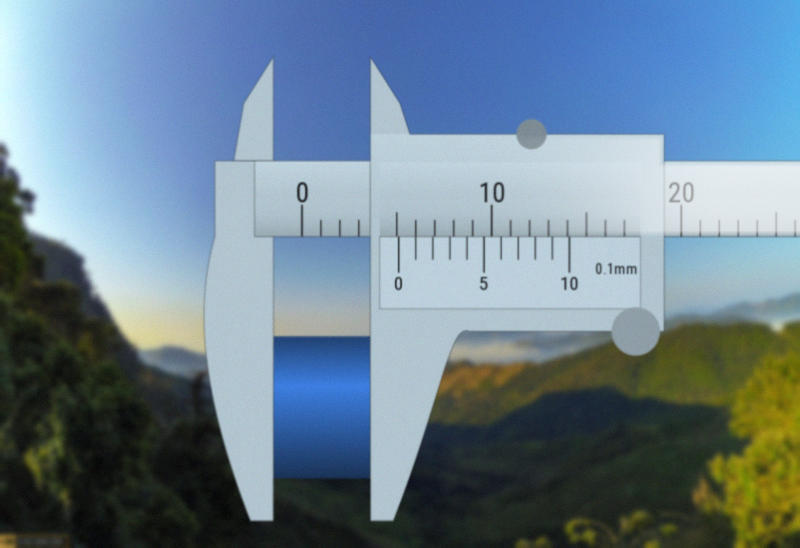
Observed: 5.1 mm
